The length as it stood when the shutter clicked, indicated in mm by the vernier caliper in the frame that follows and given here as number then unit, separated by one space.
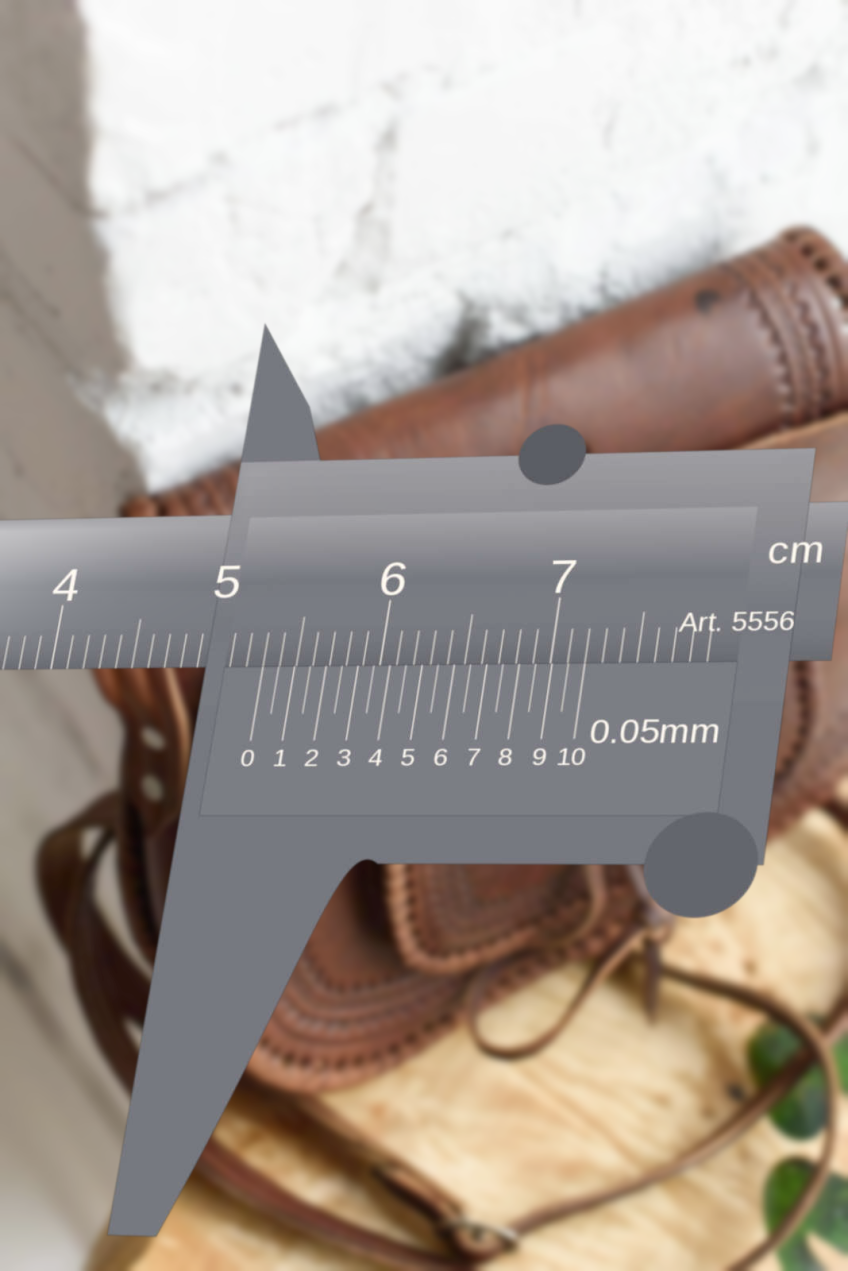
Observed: 53.0 mm
